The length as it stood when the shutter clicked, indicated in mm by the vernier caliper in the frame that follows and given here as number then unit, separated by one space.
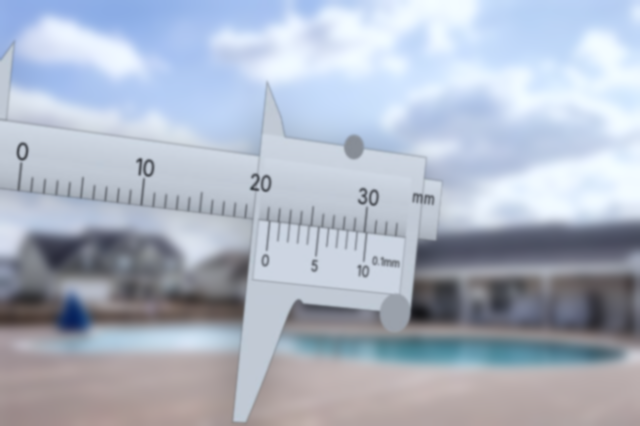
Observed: 21.2 mm
